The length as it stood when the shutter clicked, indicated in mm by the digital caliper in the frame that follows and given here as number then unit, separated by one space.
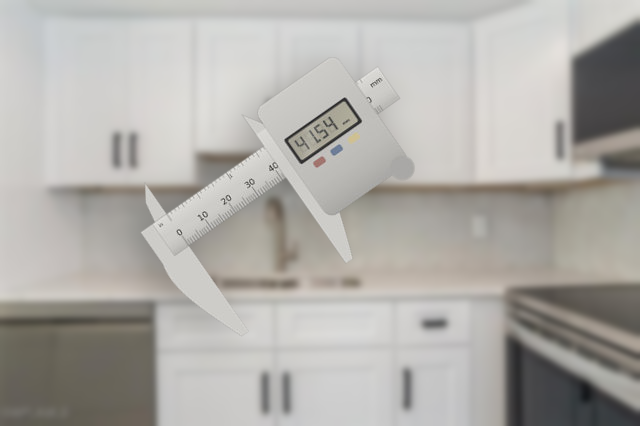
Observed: 41.54 mm
